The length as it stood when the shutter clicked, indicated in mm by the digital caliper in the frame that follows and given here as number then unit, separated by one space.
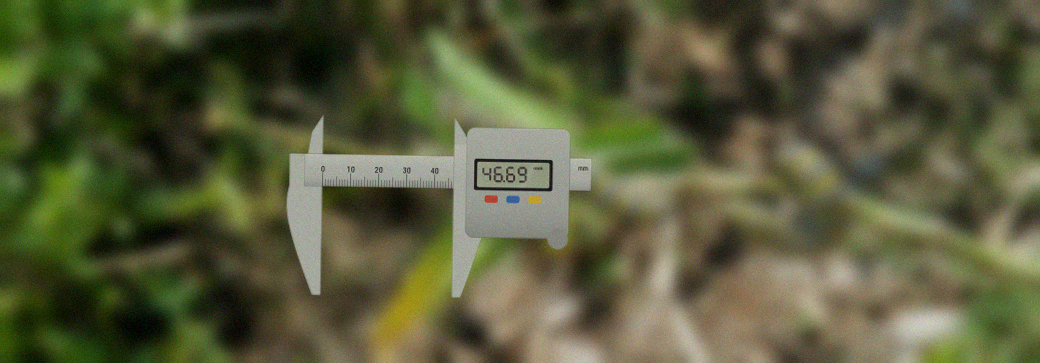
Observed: 46.69 mm
